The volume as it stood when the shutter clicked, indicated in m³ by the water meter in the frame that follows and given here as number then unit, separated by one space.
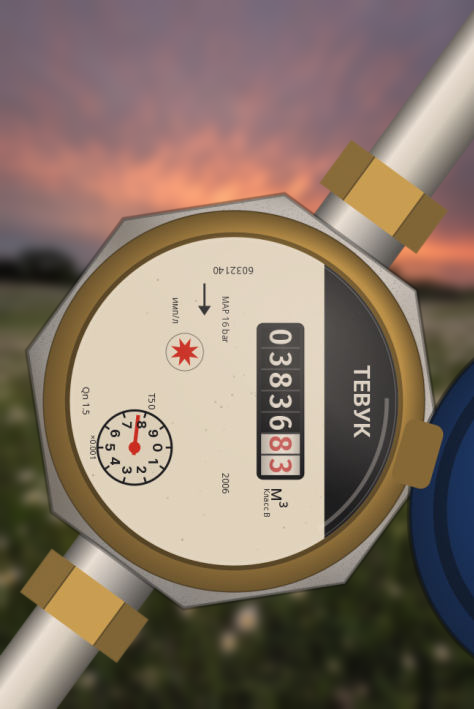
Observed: 3836.837 m³
